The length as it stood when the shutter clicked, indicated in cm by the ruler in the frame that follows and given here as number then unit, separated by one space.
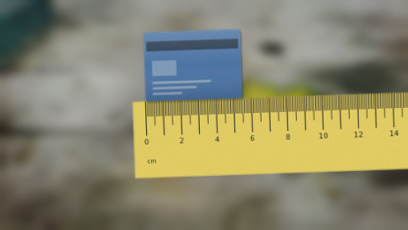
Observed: 5.5 cm
